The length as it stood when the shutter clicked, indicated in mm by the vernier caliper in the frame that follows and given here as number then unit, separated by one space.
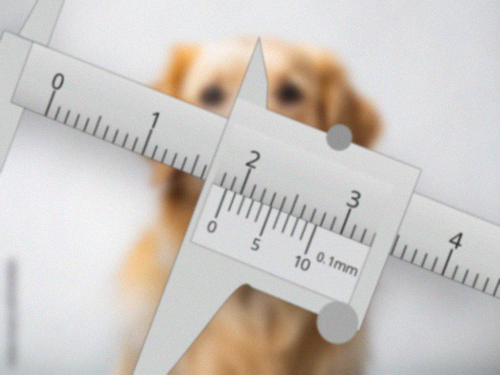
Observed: 18.6 mm
